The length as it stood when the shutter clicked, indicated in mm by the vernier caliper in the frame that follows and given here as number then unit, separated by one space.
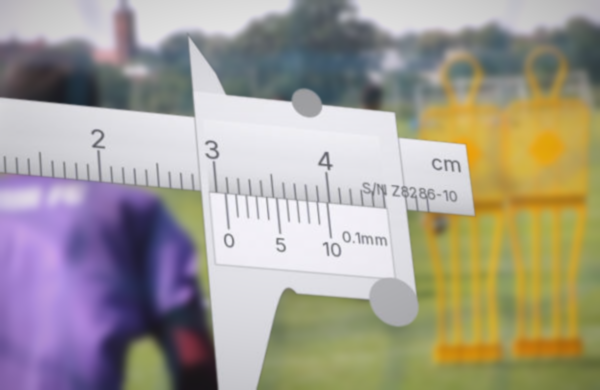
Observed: 30.8 mm
